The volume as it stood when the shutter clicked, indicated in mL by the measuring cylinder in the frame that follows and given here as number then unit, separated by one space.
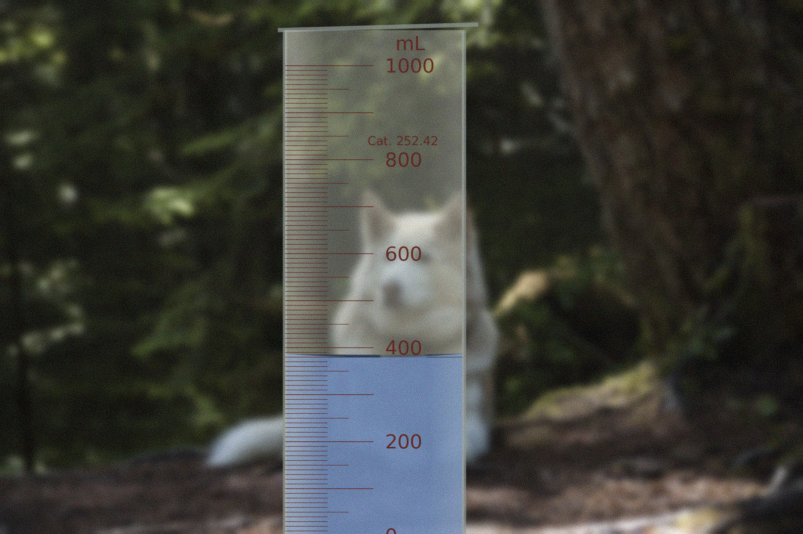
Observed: 380 mL
